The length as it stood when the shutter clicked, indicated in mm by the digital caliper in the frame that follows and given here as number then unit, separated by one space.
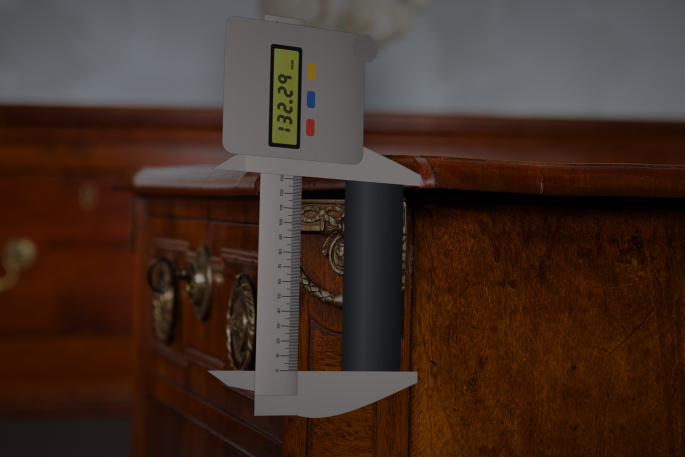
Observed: 132.29 mm
